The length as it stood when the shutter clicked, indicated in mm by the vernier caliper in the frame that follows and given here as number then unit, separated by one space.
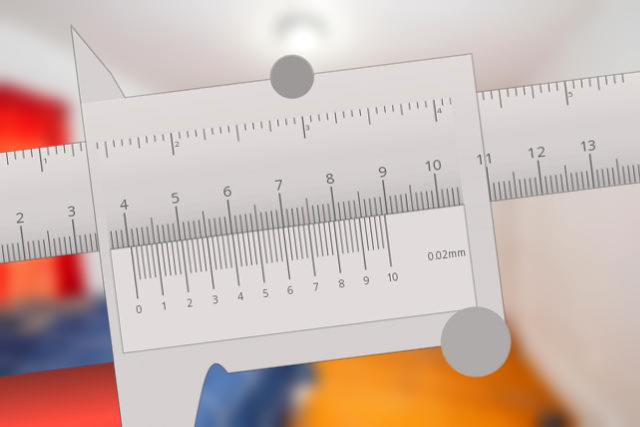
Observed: 40.5 mm
